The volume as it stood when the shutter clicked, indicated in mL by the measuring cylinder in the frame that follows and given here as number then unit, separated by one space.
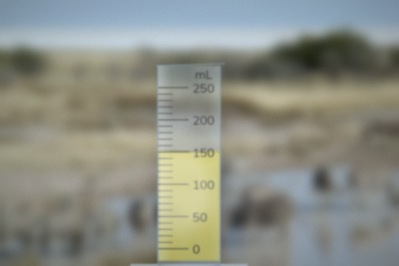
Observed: 150 mL
